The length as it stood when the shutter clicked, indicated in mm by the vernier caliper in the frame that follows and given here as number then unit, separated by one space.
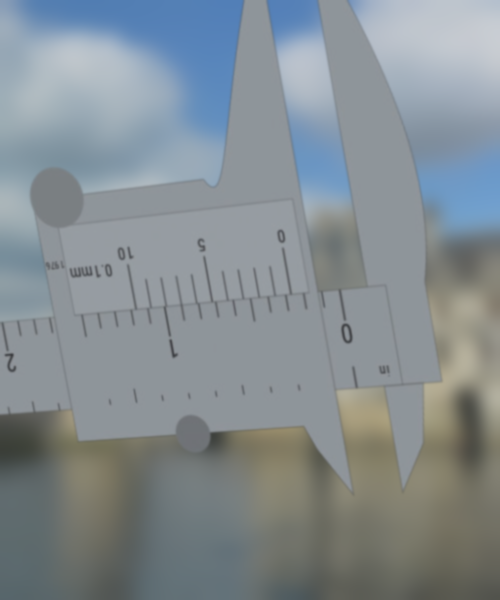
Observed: 2.7 mm
